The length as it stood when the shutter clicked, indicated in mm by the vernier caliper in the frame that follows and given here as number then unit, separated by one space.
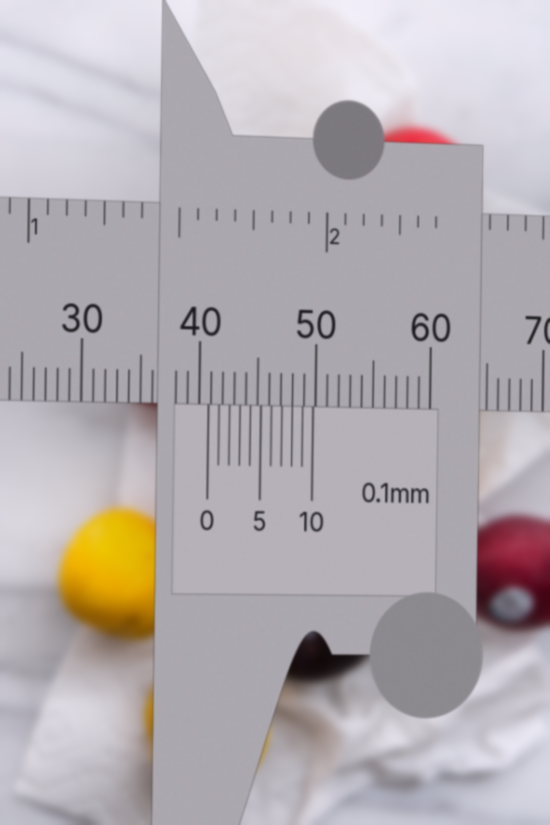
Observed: 40.8 mm
